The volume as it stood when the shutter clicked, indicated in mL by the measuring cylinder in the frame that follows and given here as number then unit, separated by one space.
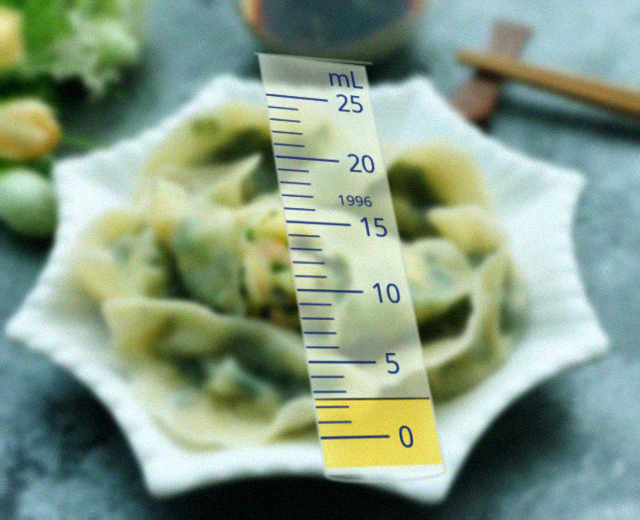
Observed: 2.5 mL
